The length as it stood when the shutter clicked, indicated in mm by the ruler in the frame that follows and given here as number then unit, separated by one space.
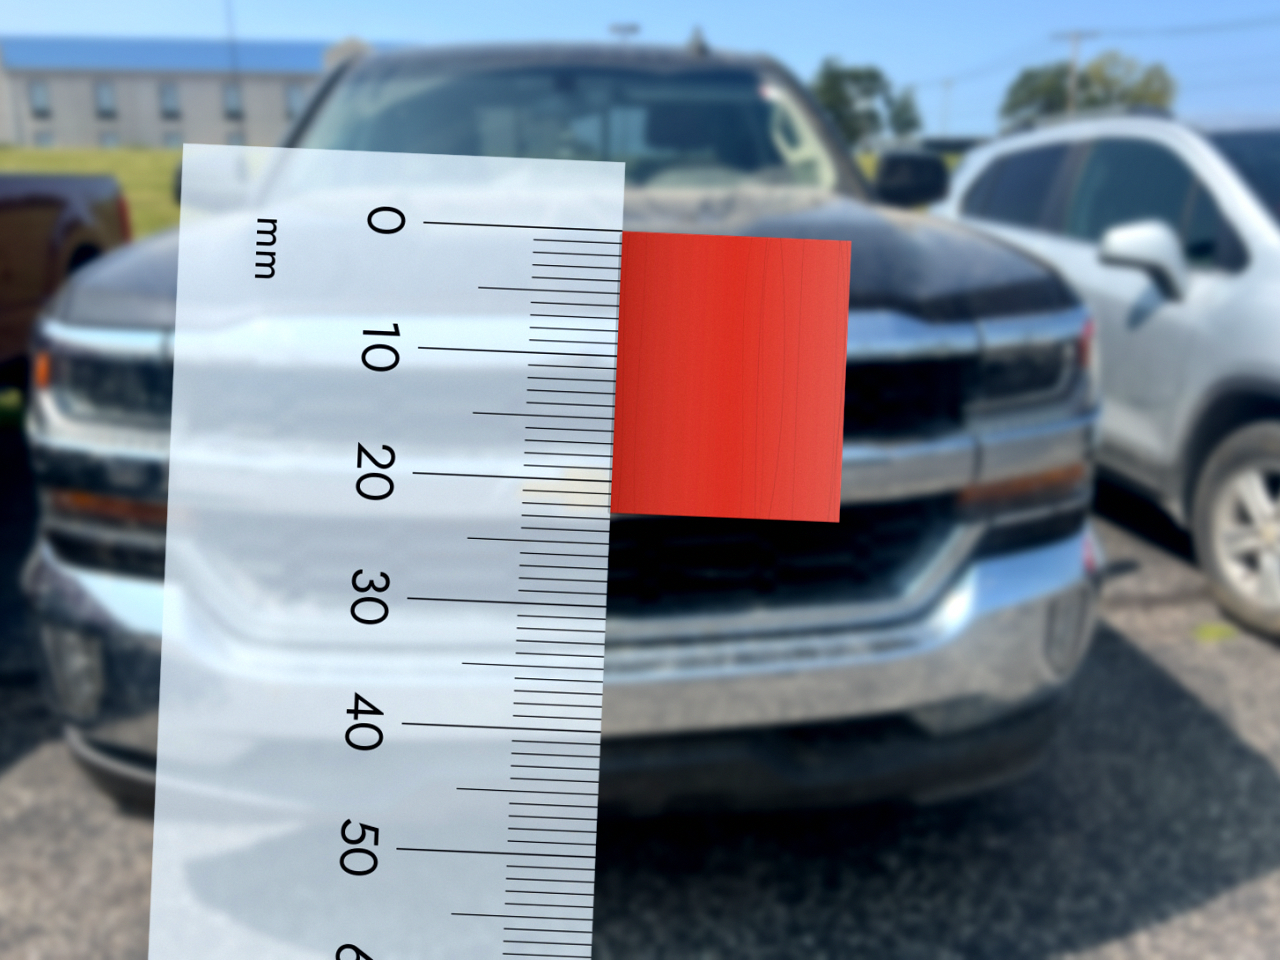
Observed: 22.5 mm
